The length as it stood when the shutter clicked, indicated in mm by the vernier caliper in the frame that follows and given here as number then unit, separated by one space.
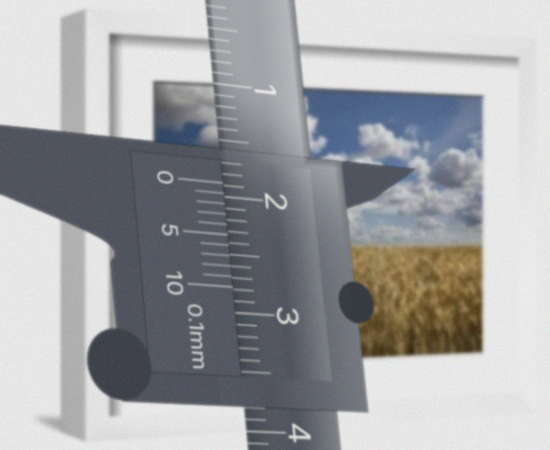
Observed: 18.8 mm
